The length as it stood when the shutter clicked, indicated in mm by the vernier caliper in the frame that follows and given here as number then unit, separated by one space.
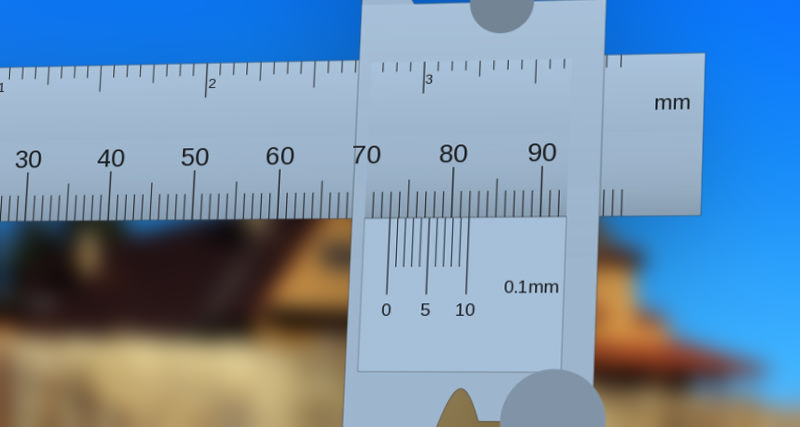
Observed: 73.0 mm
